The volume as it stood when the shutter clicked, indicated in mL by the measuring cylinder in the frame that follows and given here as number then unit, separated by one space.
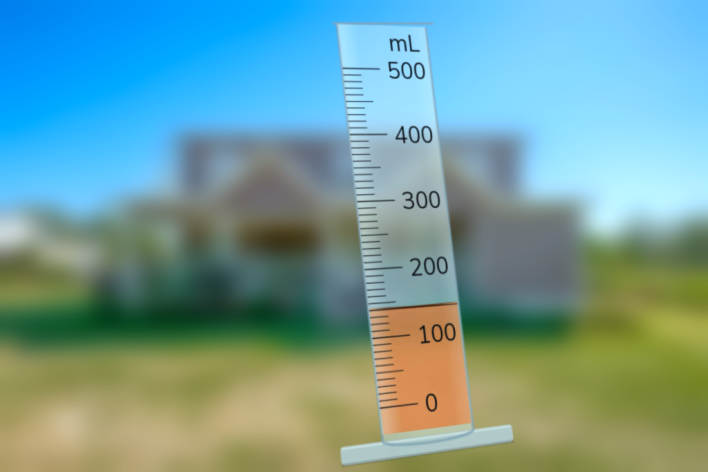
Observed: 140 mL
